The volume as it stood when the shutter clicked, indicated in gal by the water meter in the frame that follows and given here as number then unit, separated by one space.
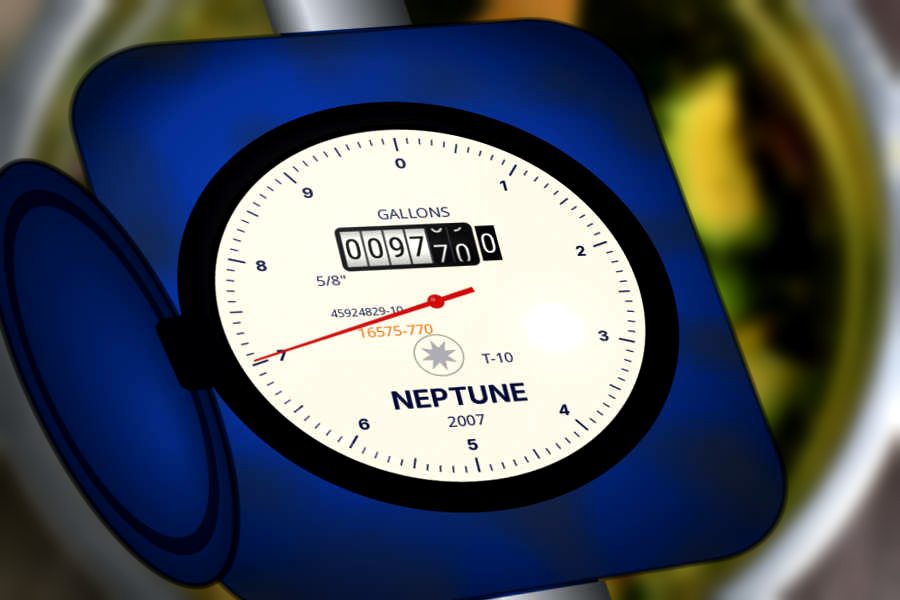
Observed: 97697.0 gal
